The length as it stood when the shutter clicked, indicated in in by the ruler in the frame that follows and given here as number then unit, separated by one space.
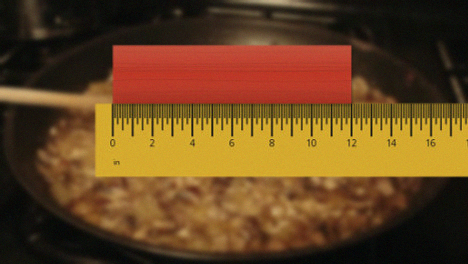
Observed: 12 in
